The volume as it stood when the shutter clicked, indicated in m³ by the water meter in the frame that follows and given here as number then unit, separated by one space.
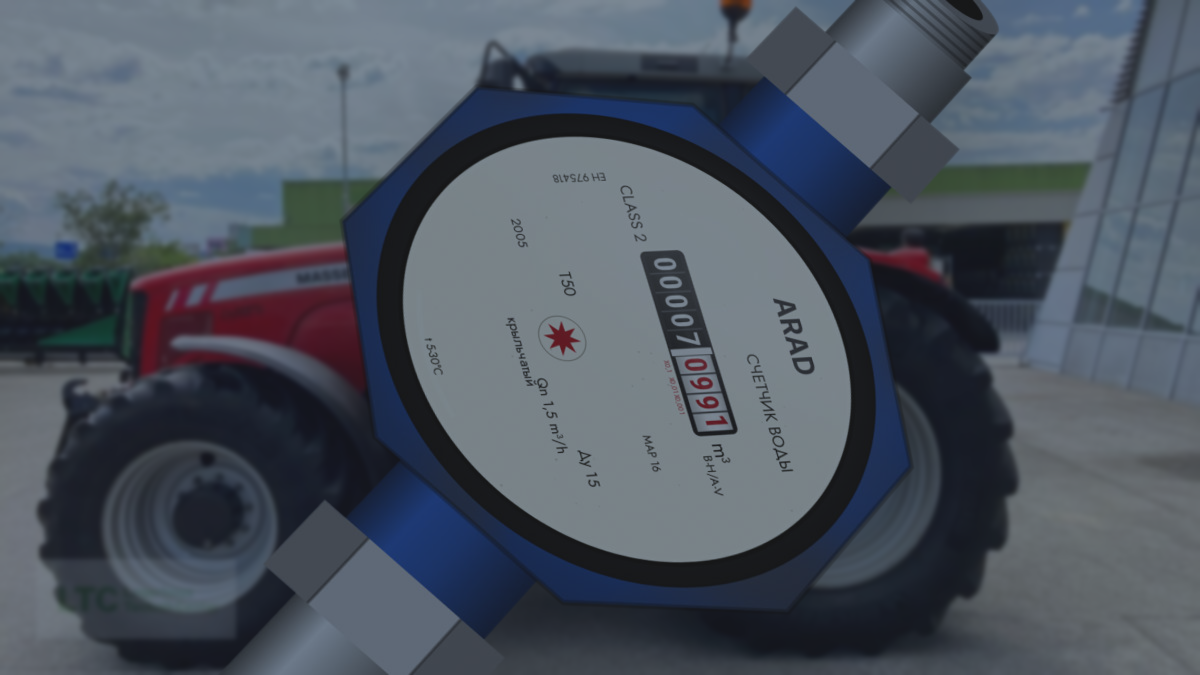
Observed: 7.0991 m³
